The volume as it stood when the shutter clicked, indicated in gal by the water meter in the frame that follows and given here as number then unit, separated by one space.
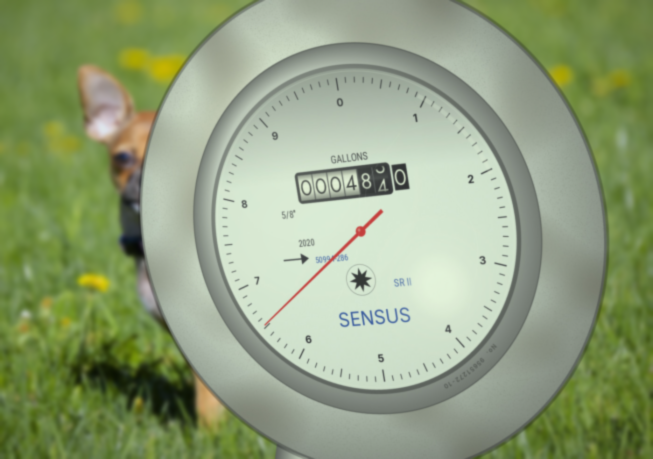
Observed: 4836.5 gal
